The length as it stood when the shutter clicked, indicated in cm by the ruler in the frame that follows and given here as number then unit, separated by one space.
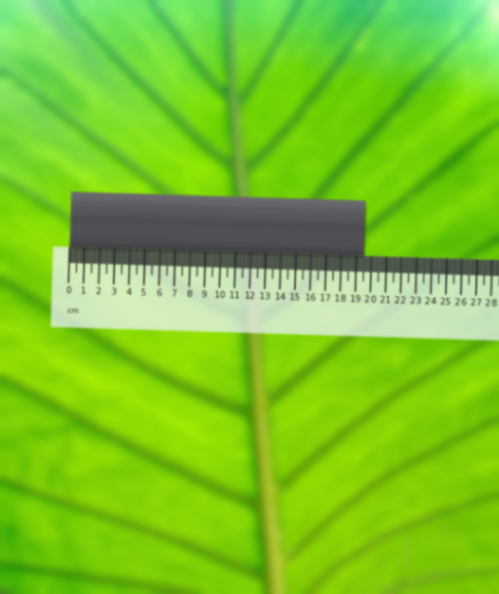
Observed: 19.5 cm
